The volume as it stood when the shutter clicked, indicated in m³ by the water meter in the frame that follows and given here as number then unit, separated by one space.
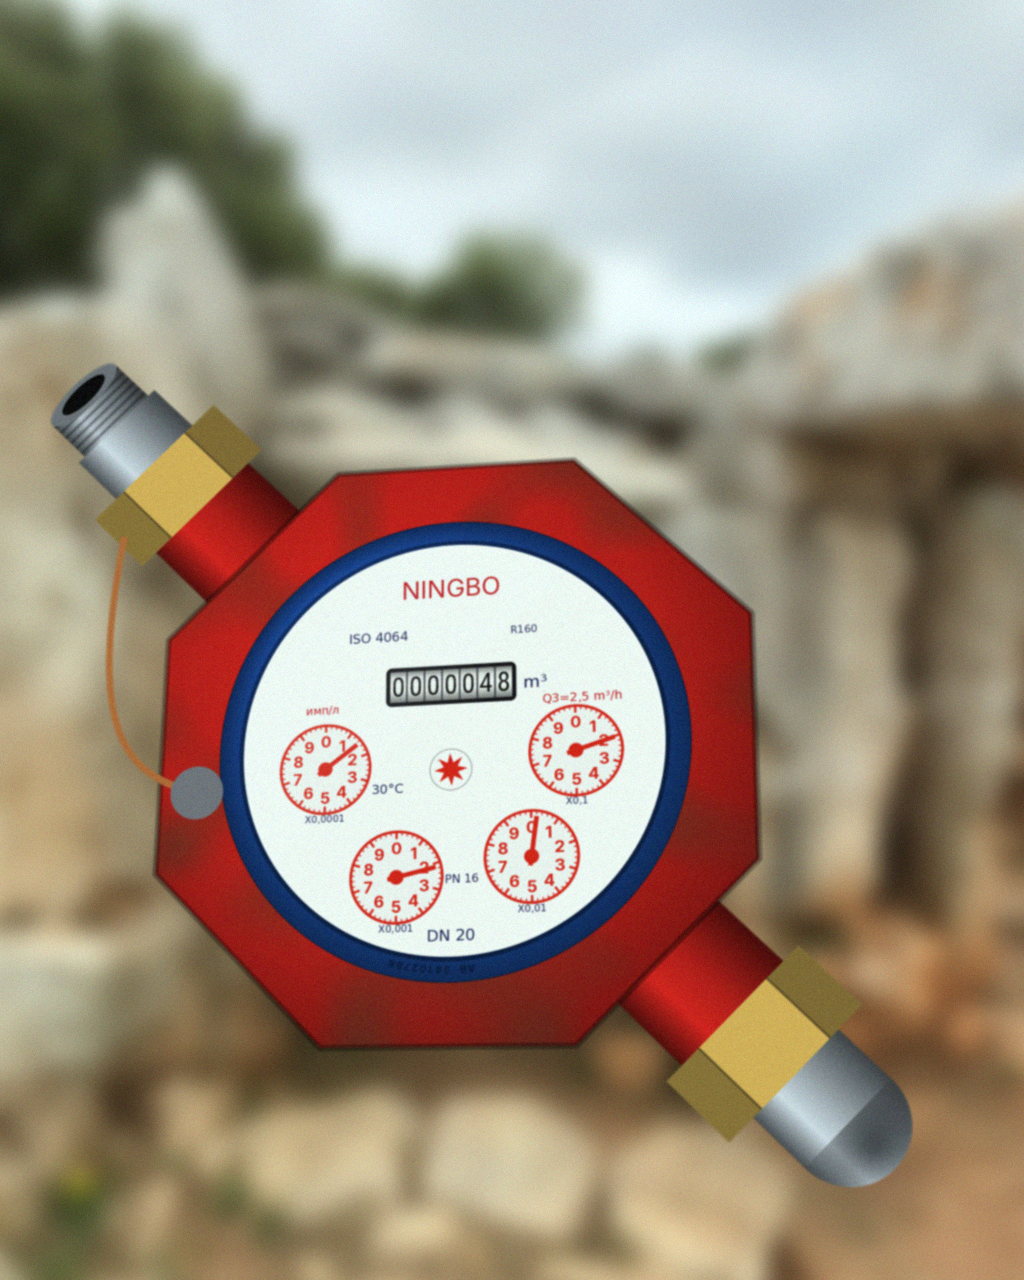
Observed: 48.2021 m³
